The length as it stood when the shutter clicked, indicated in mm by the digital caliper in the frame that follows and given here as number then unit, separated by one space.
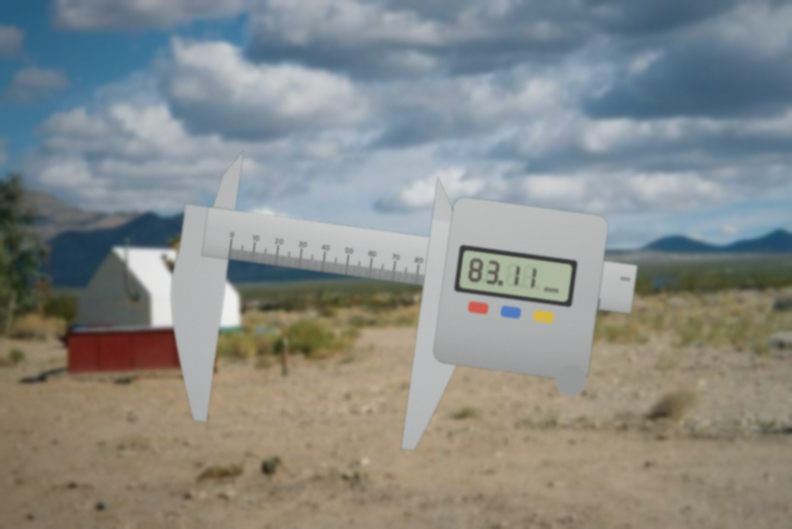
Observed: 83.11 mm
